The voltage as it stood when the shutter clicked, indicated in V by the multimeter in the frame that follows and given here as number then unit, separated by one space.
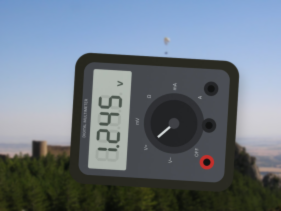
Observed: 1.245 V
